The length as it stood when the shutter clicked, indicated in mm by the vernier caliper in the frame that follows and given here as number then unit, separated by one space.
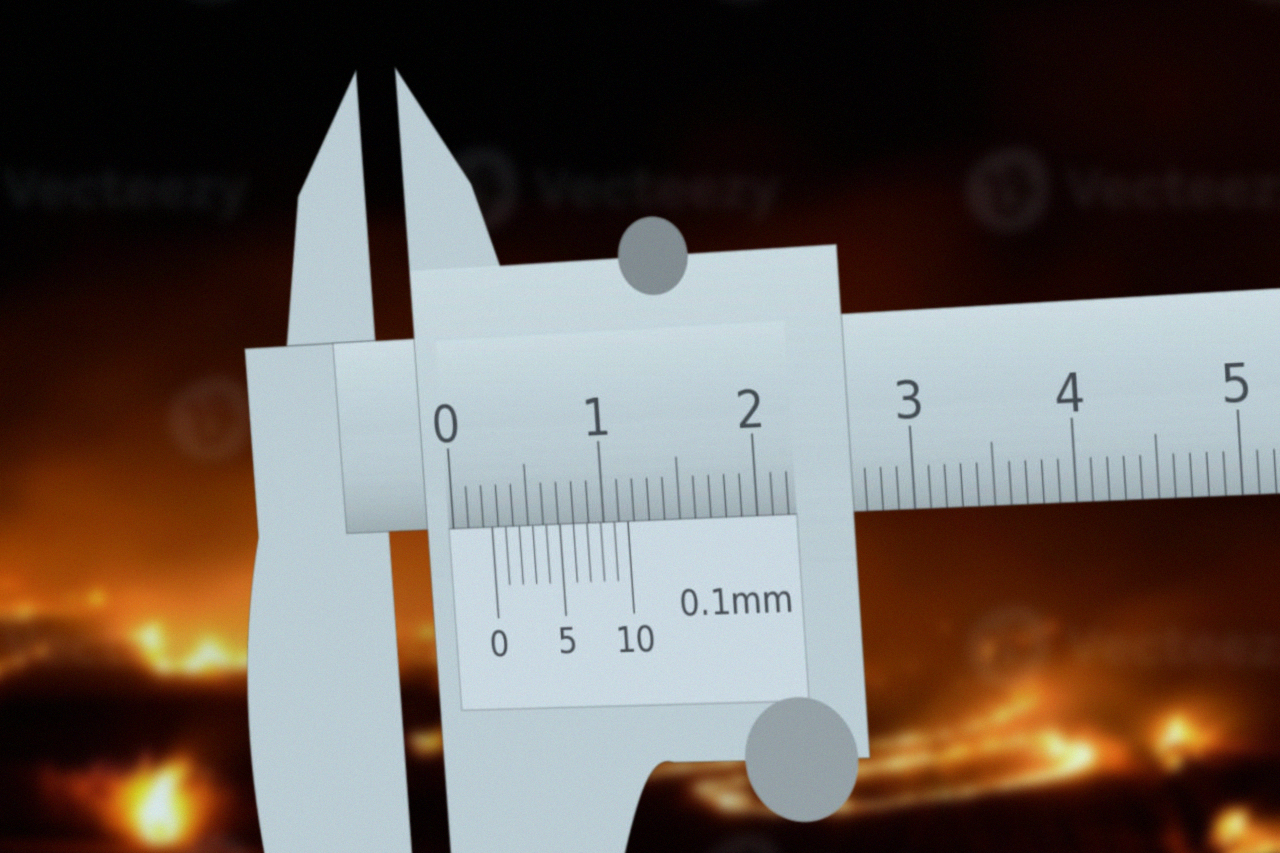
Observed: 2.6 mm
